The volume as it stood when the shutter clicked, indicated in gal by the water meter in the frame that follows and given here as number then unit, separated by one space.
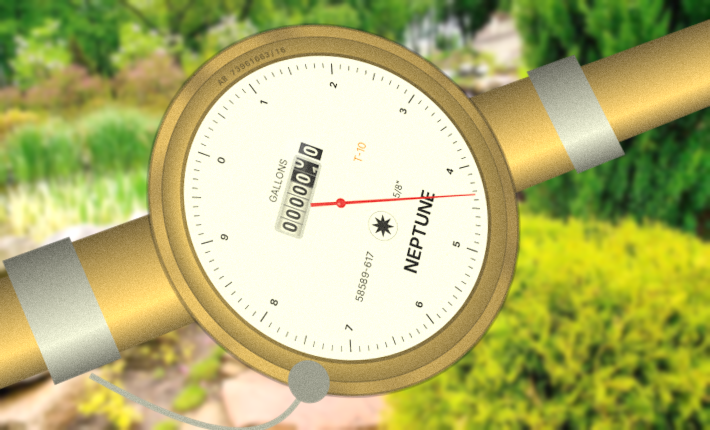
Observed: 4.3 gal
